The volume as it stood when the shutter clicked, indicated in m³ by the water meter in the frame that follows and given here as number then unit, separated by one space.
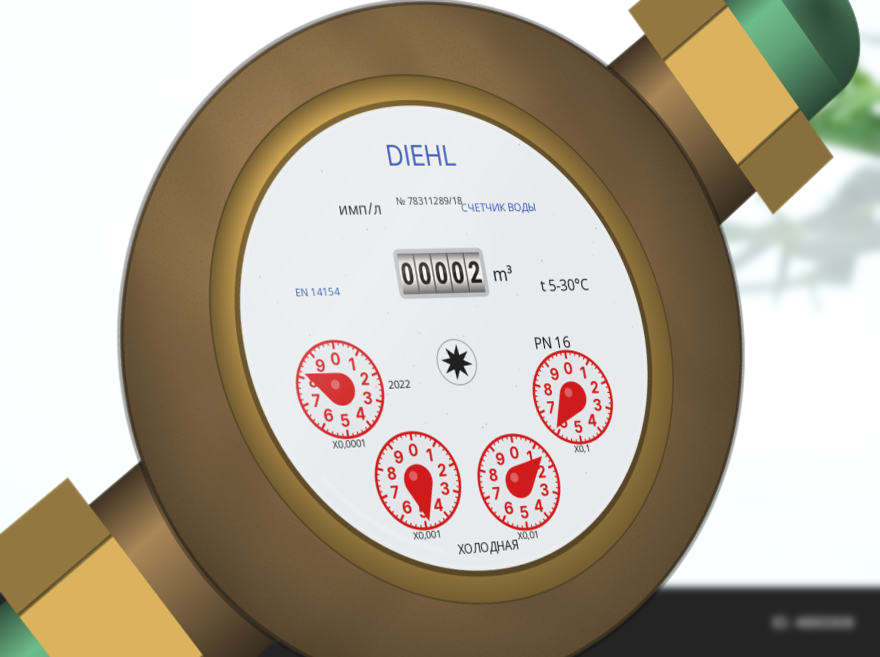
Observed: 2.6148 m³
